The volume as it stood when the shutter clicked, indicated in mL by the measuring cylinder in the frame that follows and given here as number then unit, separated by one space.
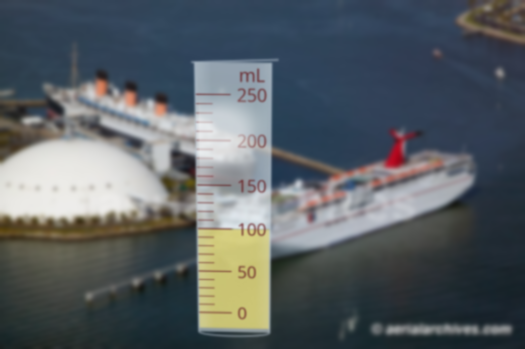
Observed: 100 mL
